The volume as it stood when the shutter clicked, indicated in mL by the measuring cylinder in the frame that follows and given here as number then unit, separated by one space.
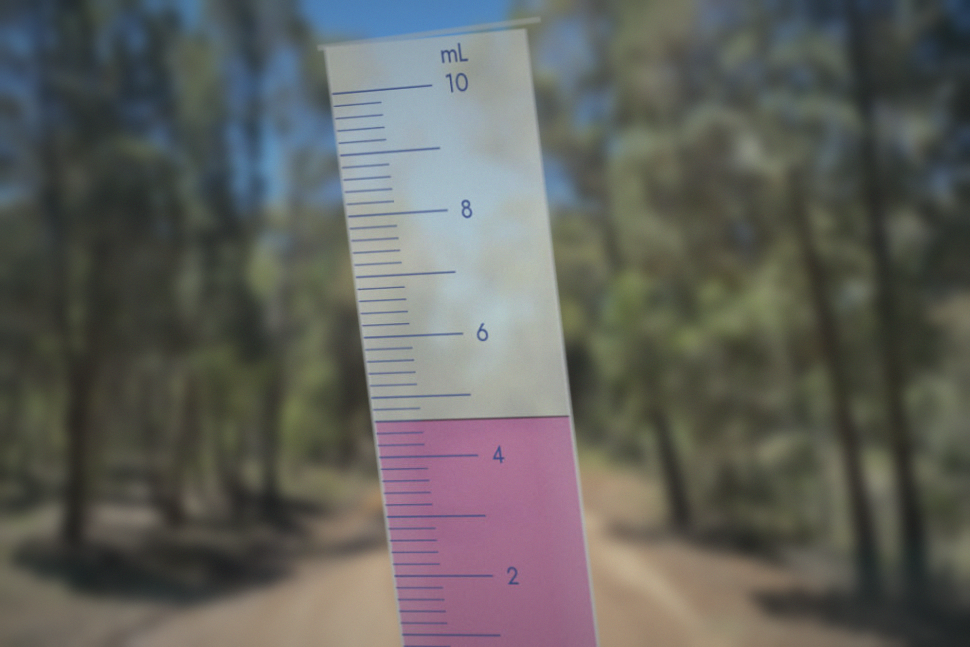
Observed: 4.6 mL
